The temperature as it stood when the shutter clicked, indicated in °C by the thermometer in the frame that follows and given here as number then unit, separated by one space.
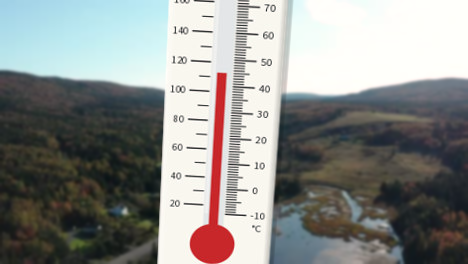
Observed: 45 °C
